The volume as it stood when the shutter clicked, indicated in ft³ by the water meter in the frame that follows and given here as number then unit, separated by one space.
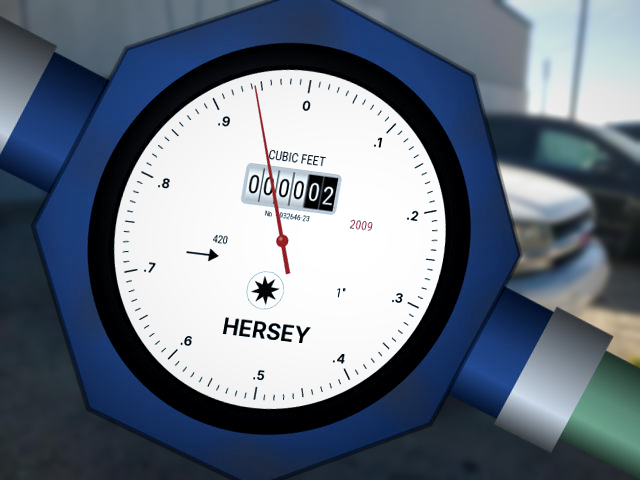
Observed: 1.94 ft³
